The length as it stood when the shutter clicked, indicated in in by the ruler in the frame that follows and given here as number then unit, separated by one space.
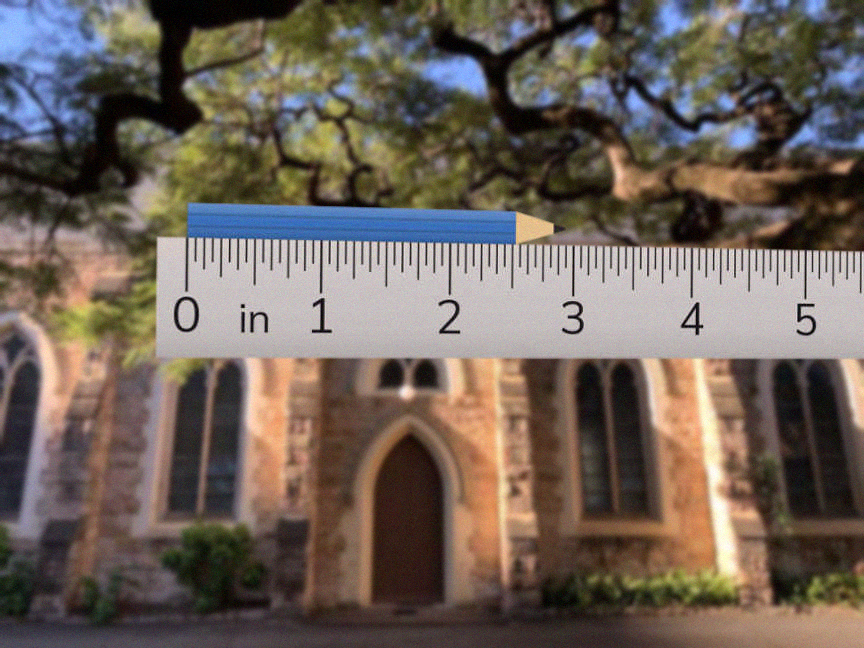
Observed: 2.9375 in
